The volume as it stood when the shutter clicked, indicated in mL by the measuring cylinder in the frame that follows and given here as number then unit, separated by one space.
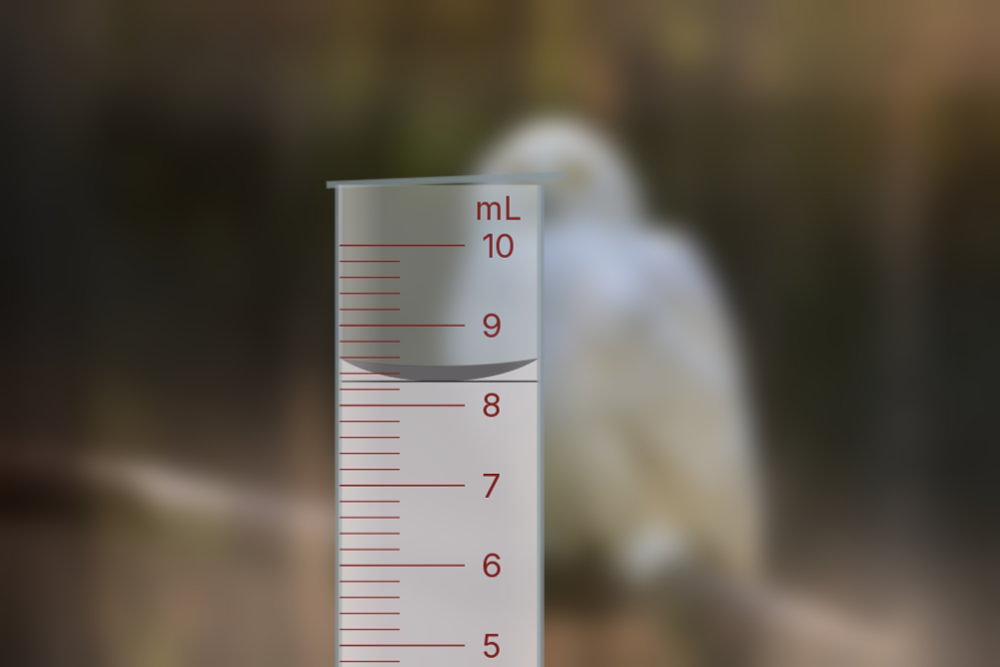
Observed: 8.3 mL
